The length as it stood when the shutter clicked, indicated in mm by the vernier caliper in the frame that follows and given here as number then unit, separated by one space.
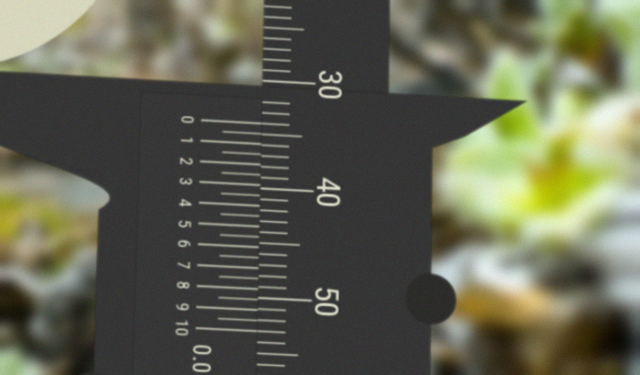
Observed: 34.0 mm
